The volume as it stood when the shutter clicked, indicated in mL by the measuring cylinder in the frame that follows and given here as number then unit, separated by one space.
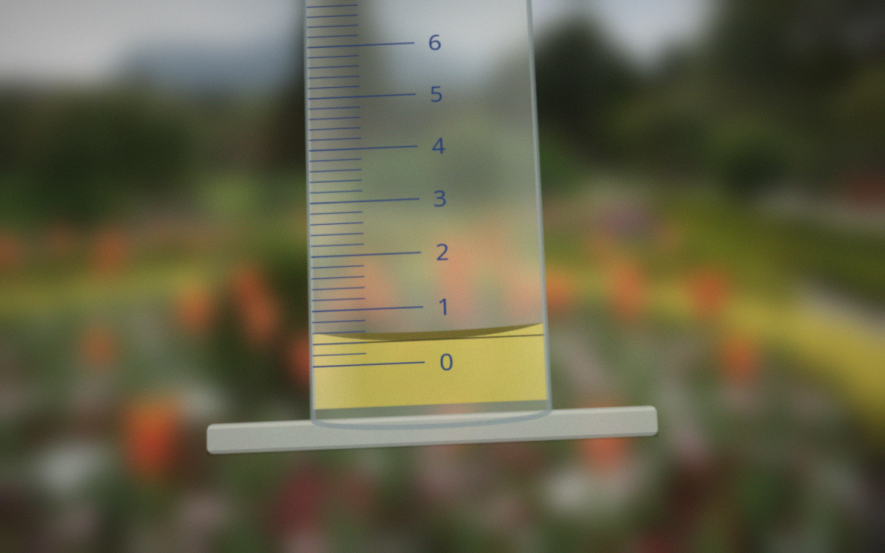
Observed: 0.4 mL
